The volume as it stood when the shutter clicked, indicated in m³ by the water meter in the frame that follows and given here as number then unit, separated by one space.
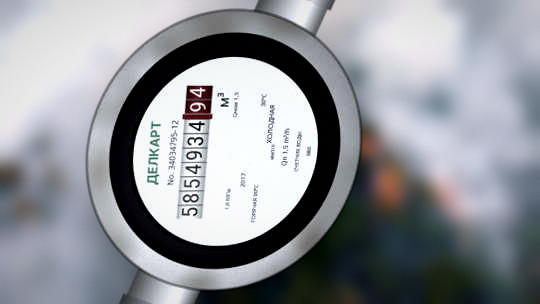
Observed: 5854934.94 m³
